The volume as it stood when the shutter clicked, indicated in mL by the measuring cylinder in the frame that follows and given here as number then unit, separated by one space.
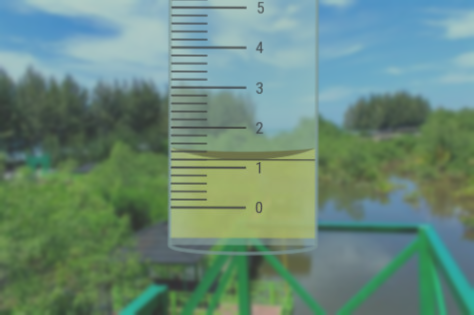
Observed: 1.2 mL
